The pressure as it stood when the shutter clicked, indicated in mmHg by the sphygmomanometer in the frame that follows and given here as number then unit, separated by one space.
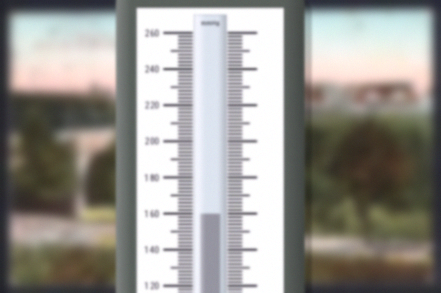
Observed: 160 mmHg
